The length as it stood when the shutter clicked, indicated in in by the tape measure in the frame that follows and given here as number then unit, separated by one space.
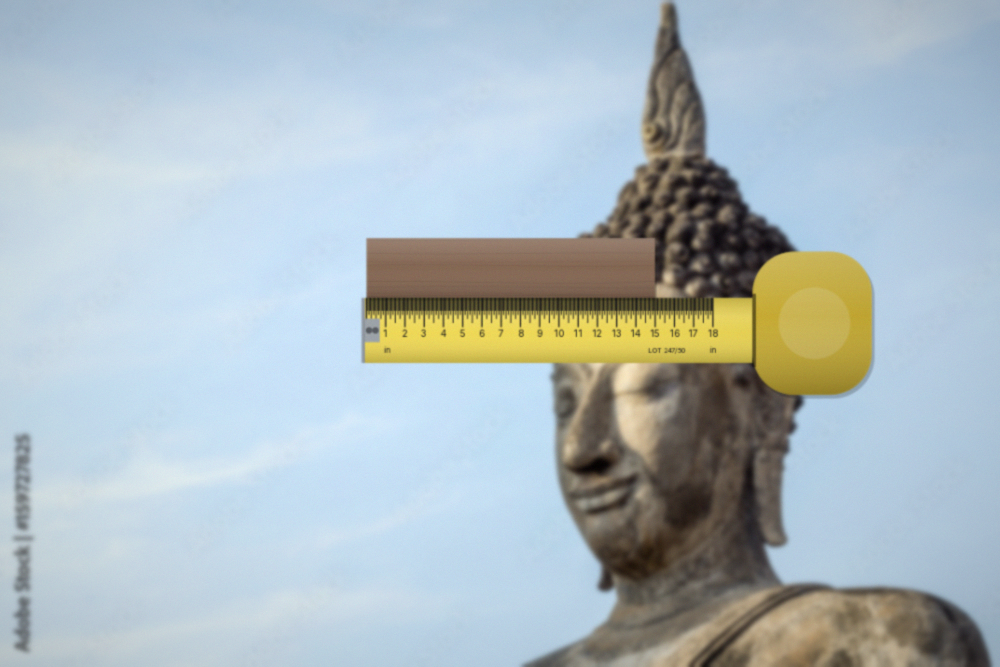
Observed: 15 in
